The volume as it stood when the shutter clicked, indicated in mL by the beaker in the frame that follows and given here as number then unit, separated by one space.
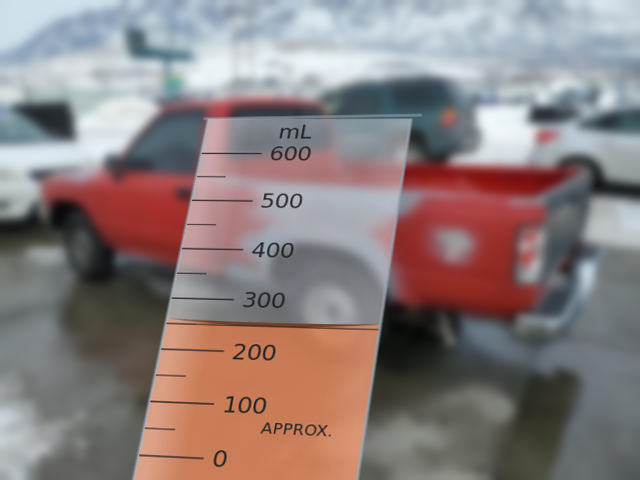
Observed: 250 mL
